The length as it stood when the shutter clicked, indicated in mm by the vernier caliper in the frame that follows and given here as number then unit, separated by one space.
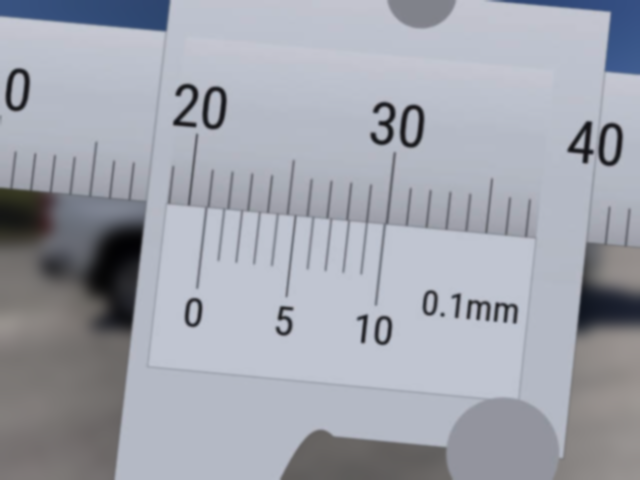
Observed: 20.9 mm
